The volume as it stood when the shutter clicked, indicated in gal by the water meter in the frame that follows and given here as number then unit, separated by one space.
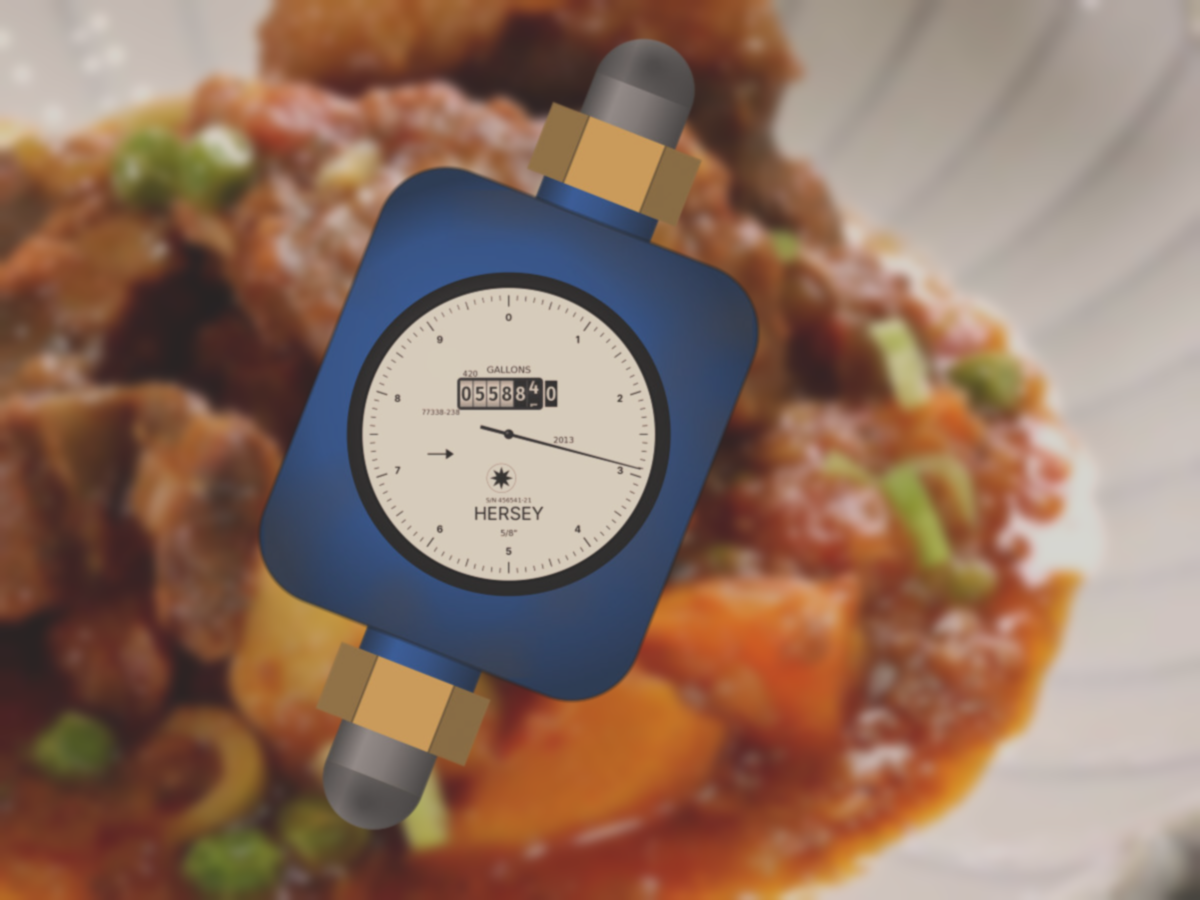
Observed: 558842.9 gal
